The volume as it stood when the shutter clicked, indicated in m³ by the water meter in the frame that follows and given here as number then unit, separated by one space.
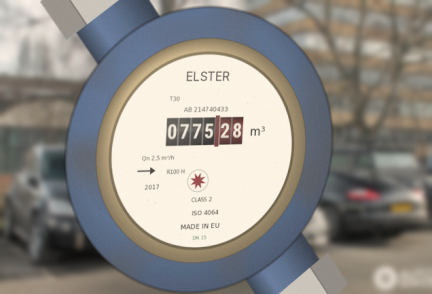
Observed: 775.28 m³
